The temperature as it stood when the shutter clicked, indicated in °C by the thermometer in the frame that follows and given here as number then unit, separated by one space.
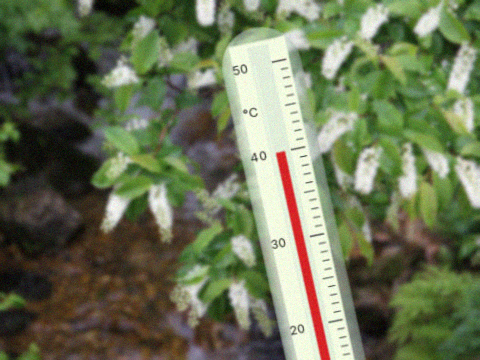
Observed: 40 °C
